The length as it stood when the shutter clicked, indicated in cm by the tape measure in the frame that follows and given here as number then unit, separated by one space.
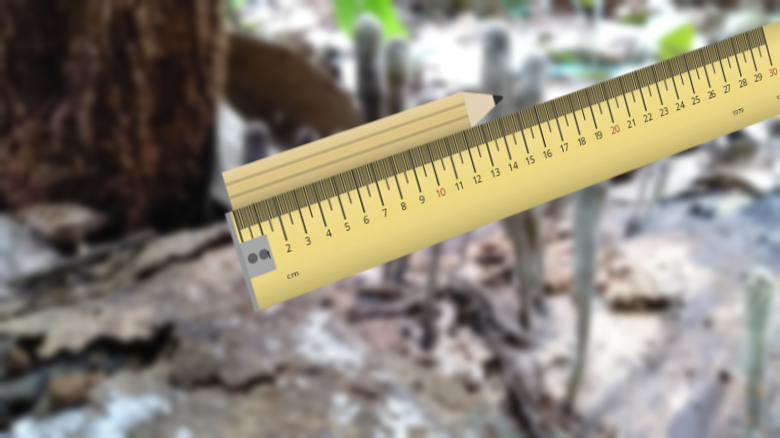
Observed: 14.5 cm
